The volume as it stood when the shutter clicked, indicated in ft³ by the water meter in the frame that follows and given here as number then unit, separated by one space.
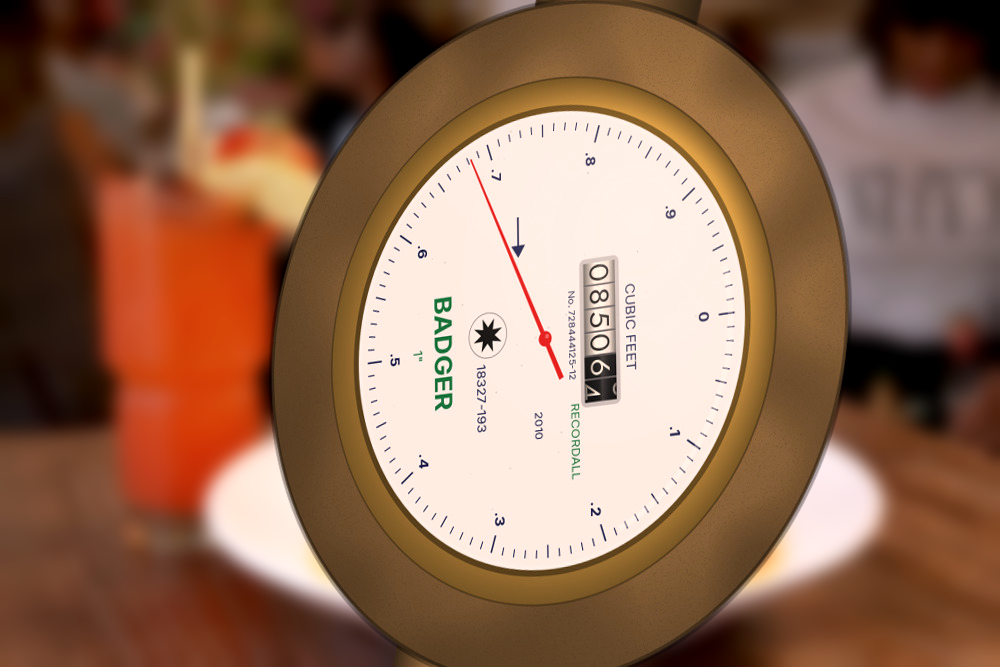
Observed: 85063.68 ft³
